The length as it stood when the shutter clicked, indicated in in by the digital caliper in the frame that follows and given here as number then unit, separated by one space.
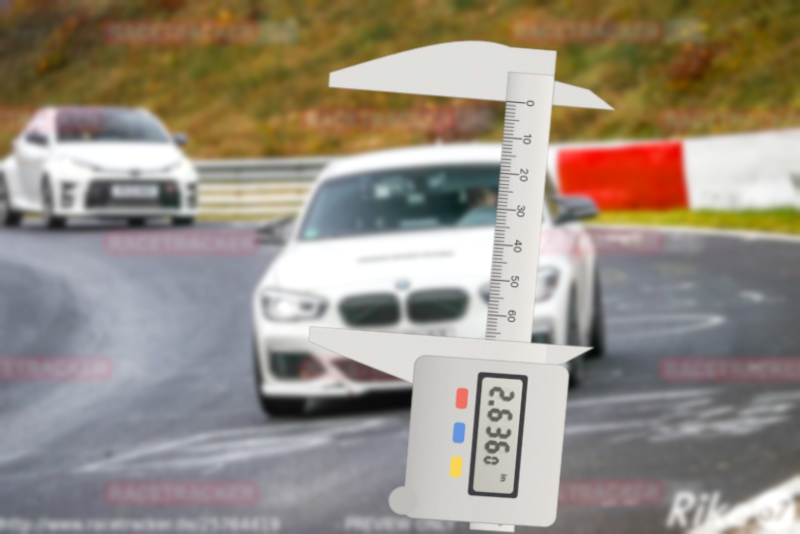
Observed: 2.6360 in
